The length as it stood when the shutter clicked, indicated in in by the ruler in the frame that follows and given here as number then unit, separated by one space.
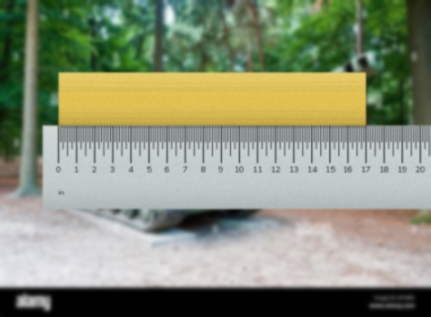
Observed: 17 in
